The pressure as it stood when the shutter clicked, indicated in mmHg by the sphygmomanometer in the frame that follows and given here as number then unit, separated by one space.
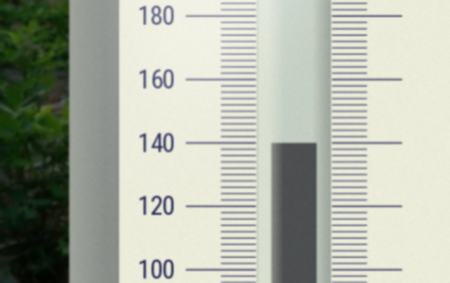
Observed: 140 mmHg
